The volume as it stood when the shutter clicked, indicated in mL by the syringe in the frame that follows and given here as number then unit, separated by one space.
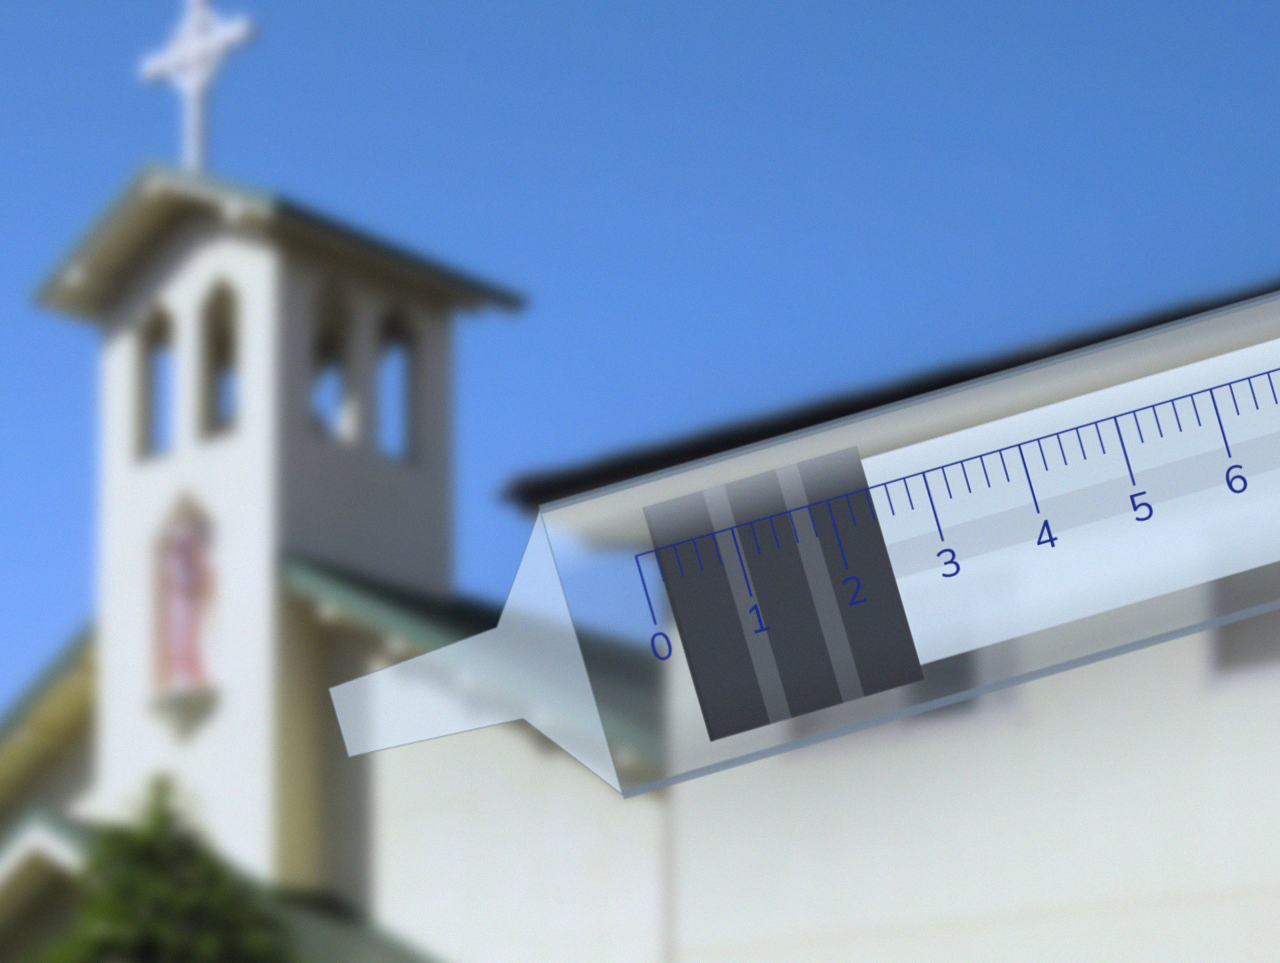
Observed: 0.2 mL
